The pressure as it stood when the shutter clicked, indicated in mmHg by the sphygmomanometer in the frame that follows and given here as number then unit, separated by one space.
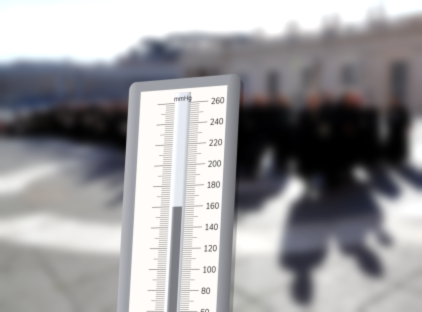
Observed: 160 mmHg
